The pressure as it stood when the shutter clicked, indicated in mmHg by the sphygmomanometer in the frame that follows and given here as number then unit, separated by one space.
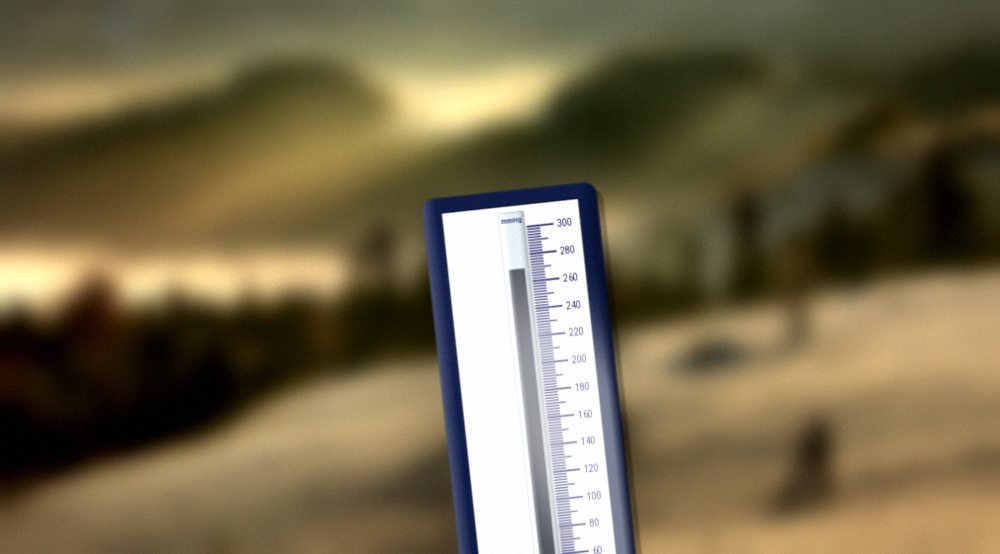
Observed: 270 mmHg
